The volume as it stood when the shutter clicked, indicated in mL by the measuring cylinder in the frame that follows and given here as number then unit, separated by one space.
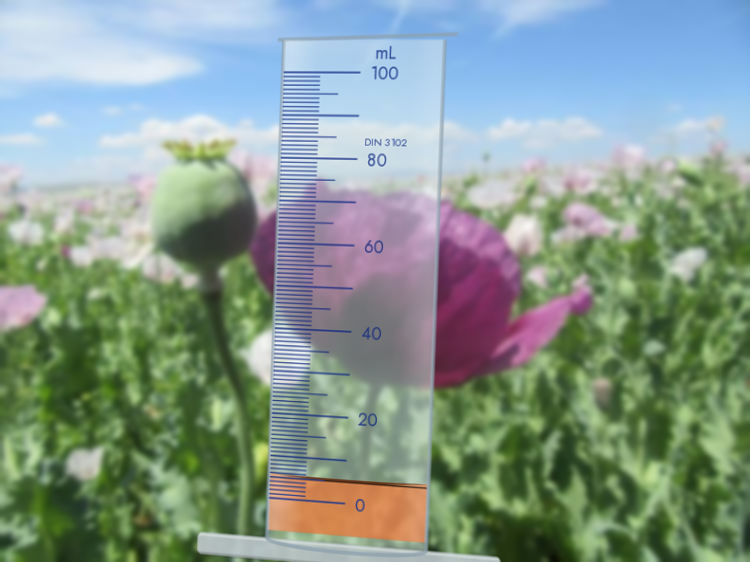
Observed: 5 mL
